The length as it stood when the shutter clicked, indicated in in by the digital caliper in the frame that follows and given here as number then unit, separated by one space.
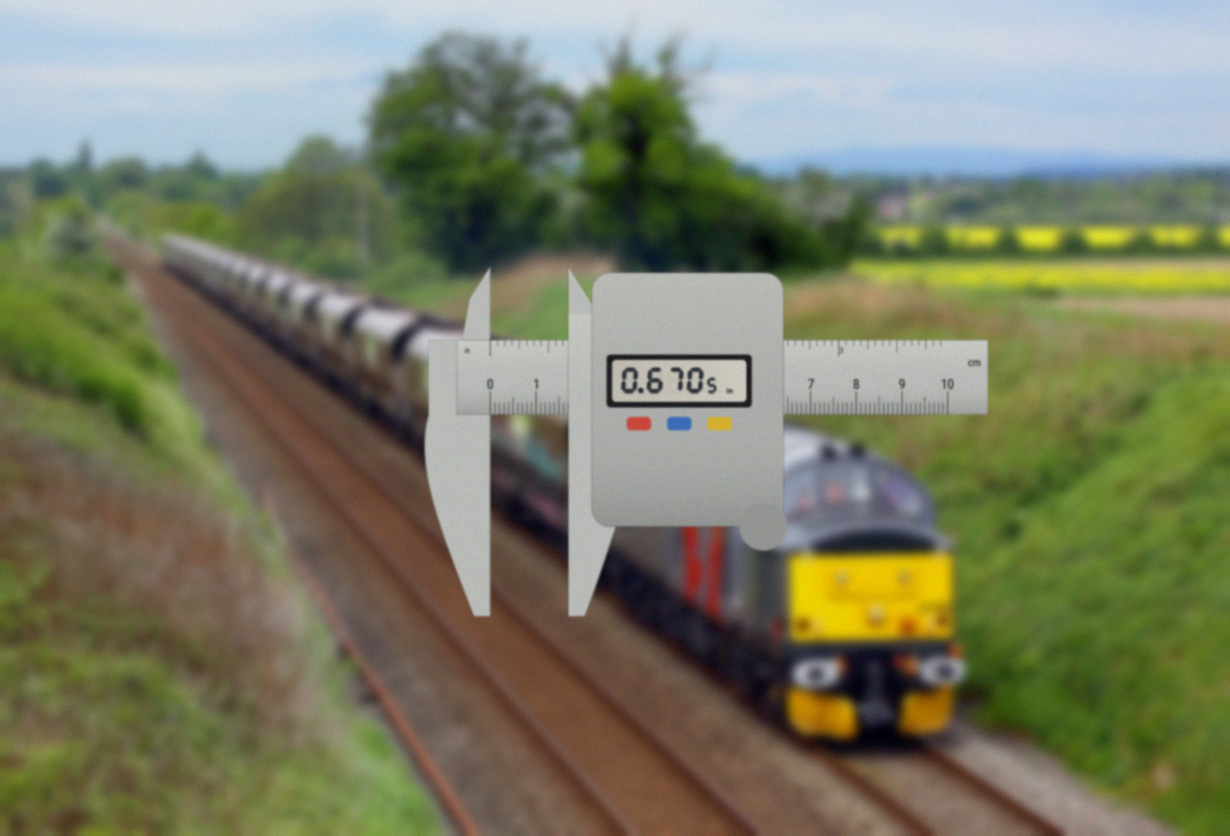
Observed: 0.6705 in
